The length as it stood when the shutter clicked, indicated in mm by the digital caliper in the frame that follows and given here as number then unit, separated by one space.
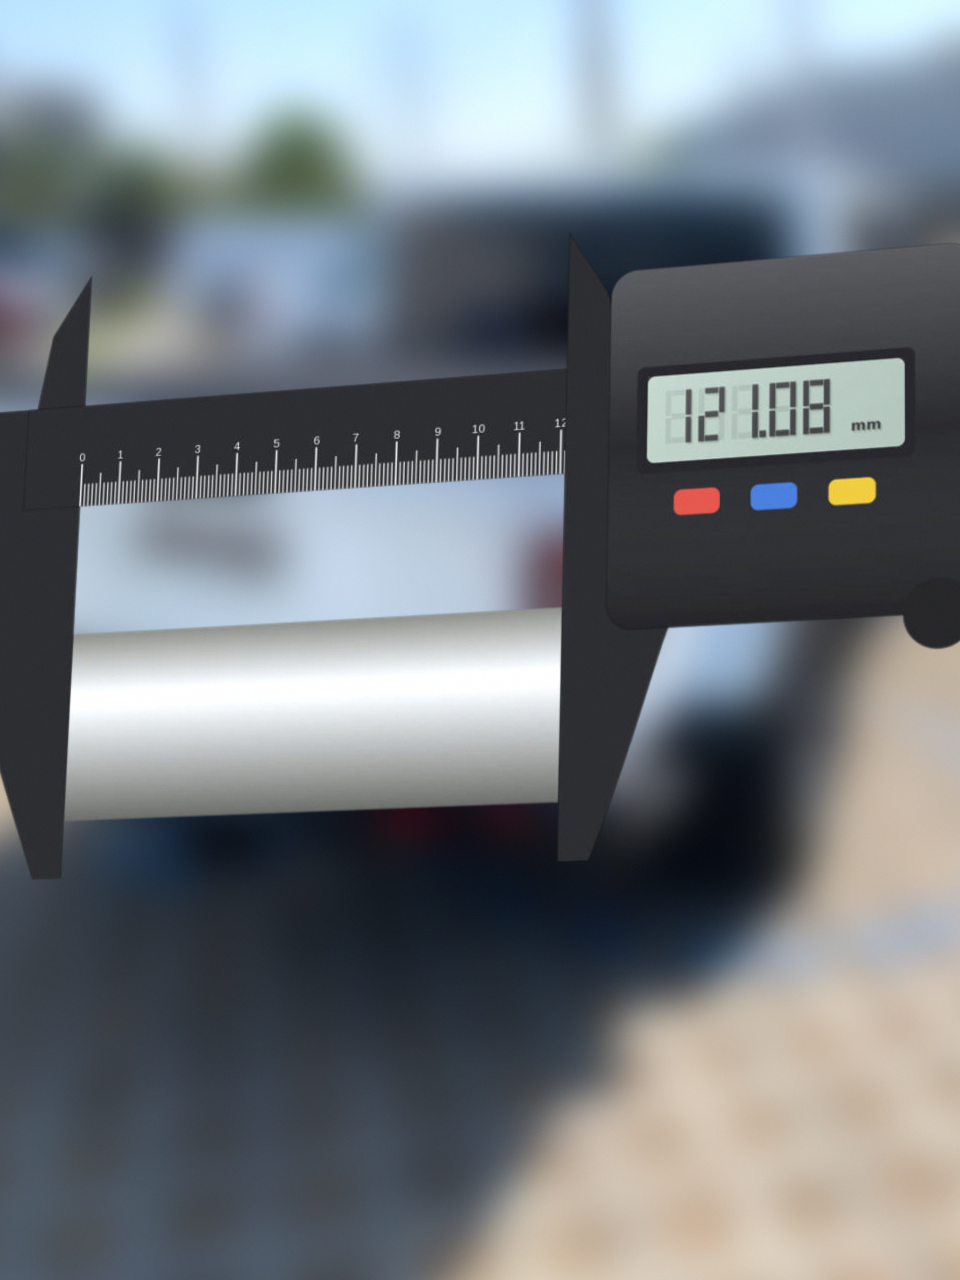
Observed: 121.08 mm
